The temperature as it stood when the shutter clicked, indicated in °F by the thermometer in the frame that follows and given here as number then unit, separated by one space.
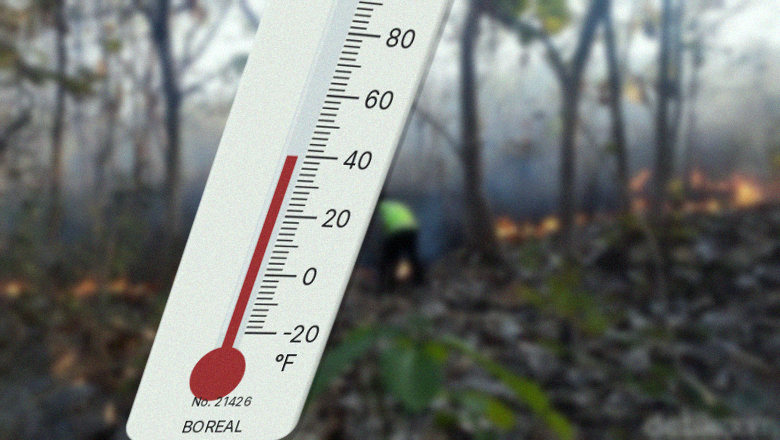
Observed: 40 °F
